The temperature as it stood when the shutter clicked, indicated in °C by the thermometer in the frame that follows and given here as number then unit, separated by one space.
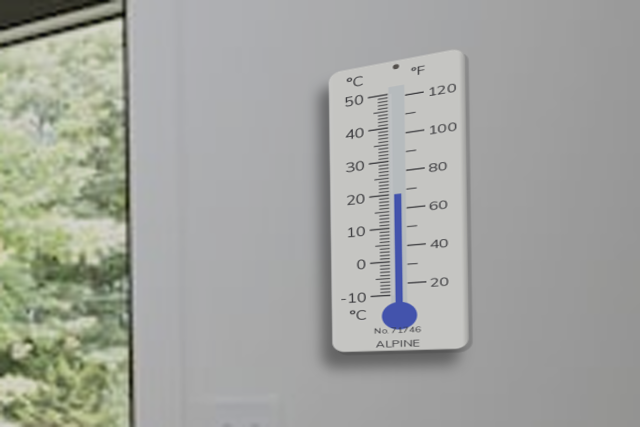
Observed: 20 °C
